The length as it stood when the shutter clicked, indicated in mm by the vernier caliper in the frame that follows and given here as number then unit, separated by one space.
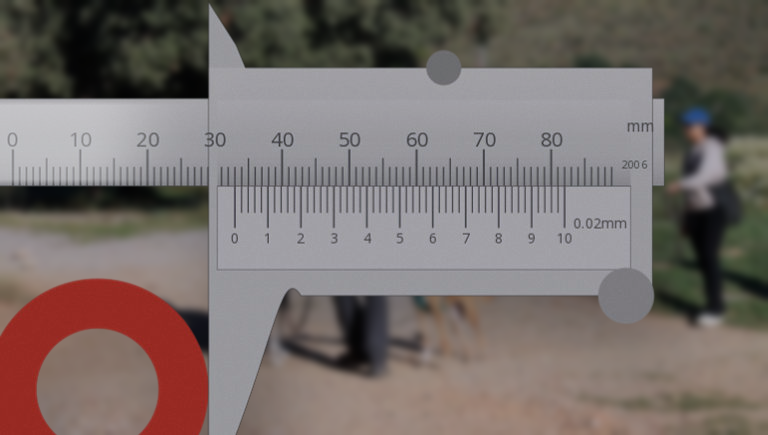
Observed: 33.0 mm
